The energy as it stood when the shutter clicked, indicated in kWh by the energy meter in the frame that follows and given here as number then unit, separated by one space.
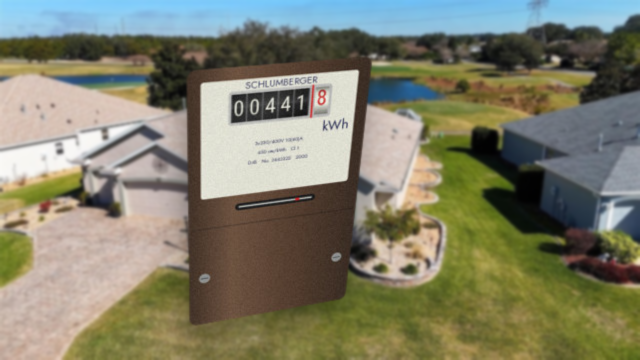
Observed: 441.8 kWh
